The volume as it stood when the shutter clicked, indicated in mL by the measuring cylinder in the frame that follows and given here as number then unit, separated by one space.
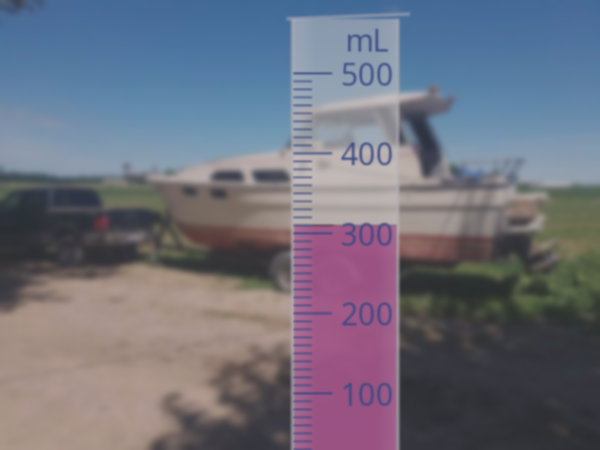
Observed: 310 mL
